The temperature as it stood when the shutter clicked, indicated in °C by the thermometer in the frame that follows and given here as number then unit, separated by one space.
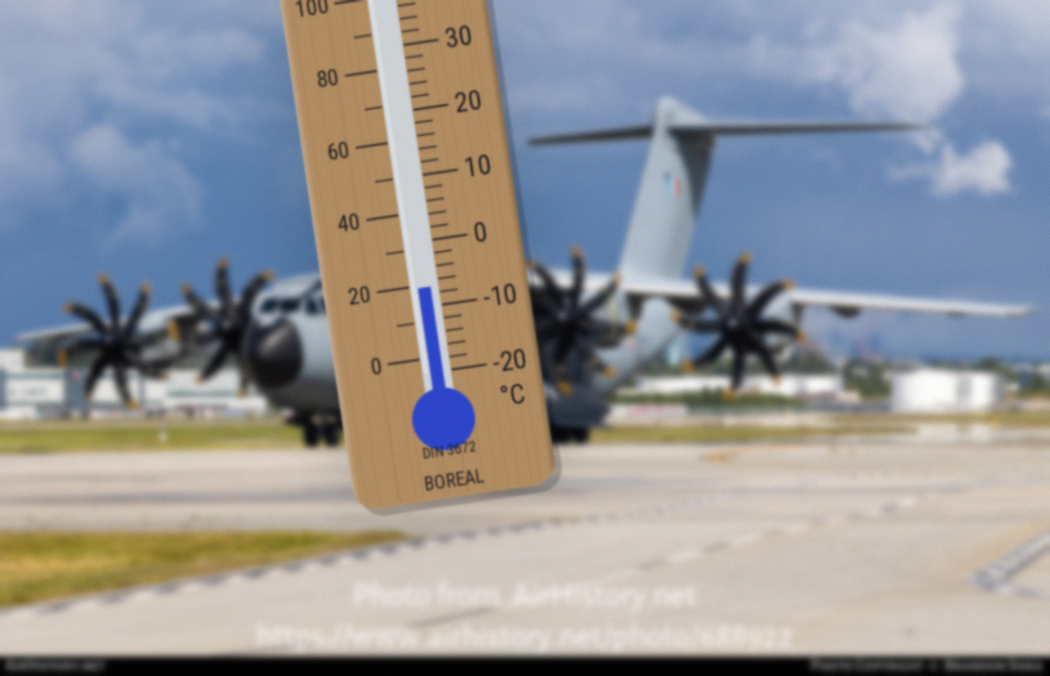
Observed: -7 °C
